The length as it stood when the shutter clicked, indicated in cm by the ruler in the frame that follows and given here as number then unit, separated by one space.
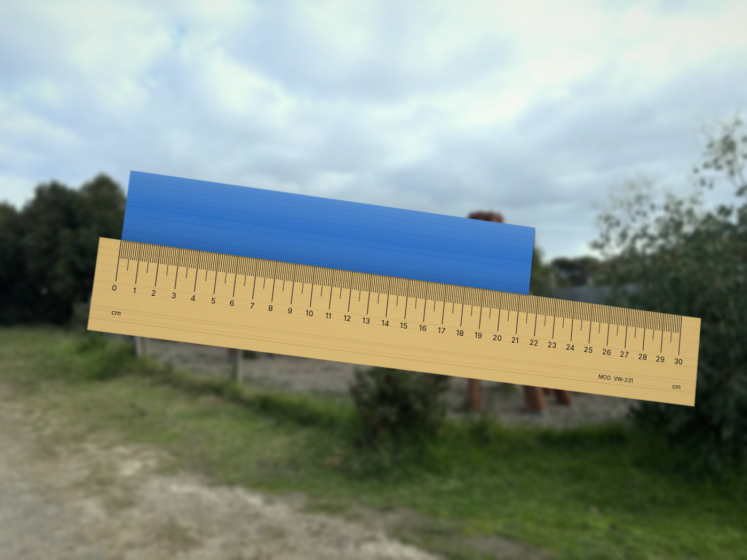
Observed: 21.5 cm
